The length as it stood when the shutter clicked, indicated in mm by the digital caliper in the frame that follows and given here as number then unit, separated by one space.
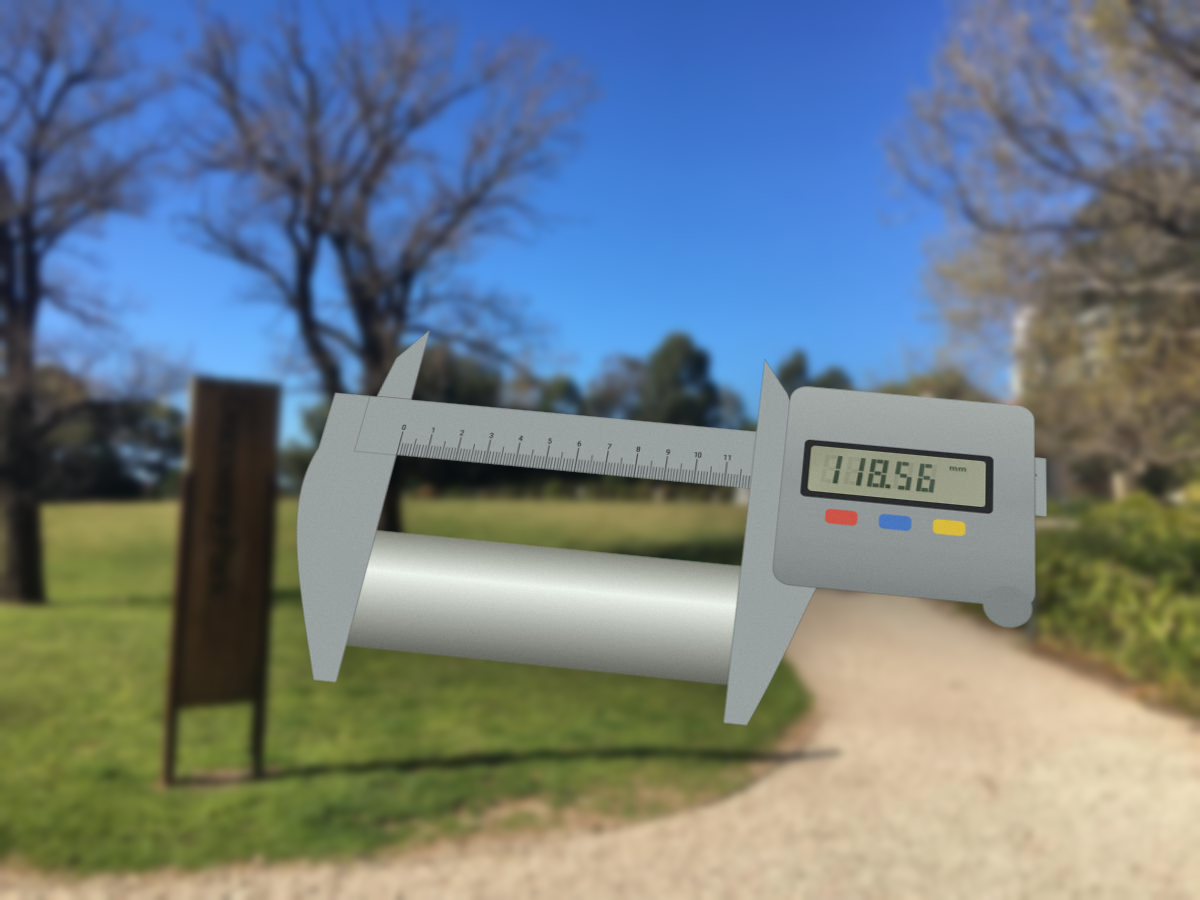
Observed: 118.56 mm
